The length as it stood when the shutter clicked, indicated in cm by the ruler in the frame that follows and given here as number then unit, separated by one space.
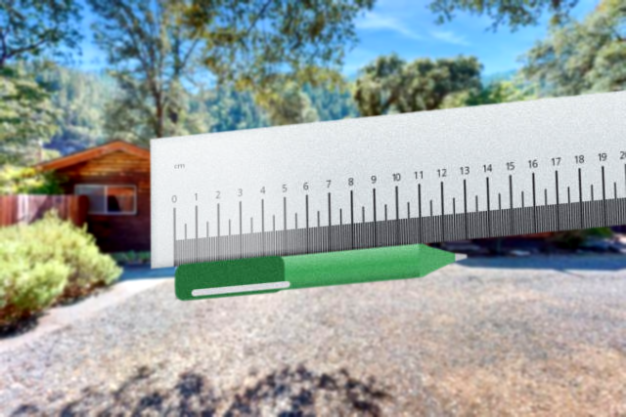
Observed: 13 cm
